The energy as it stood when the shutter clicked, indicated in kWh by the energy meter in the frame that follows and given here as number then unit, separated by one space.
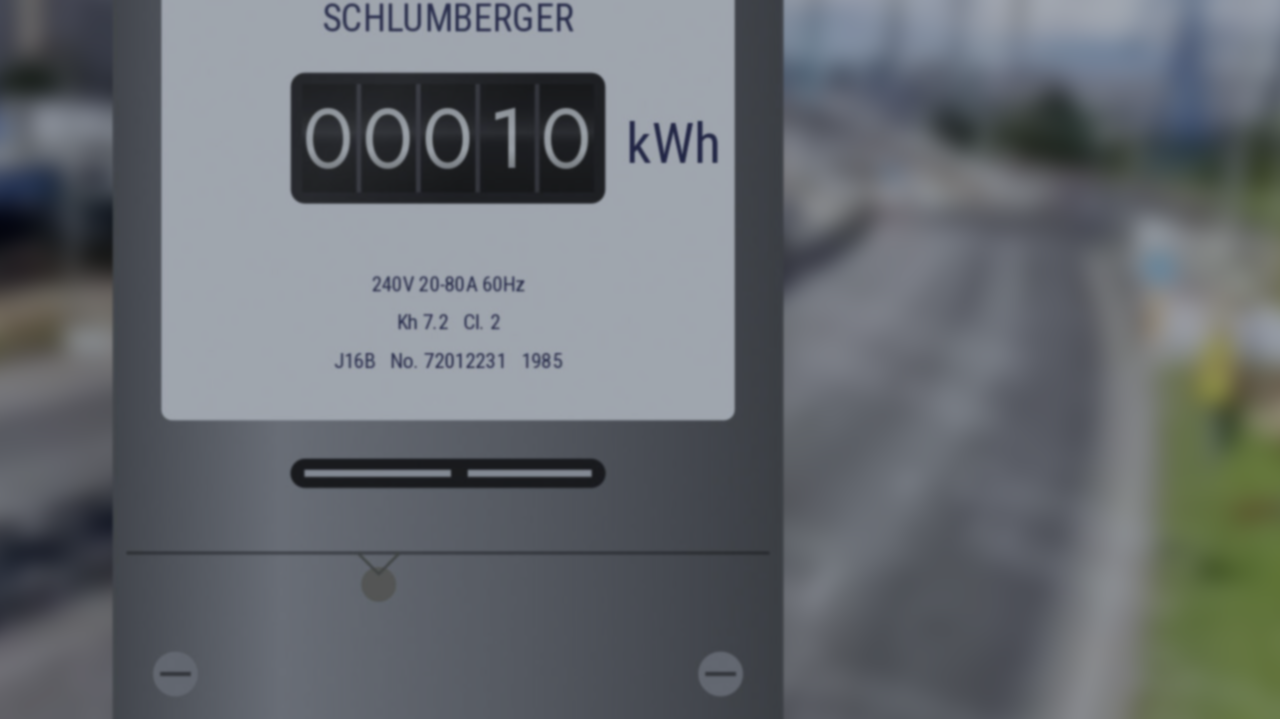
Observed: 10 kWh
